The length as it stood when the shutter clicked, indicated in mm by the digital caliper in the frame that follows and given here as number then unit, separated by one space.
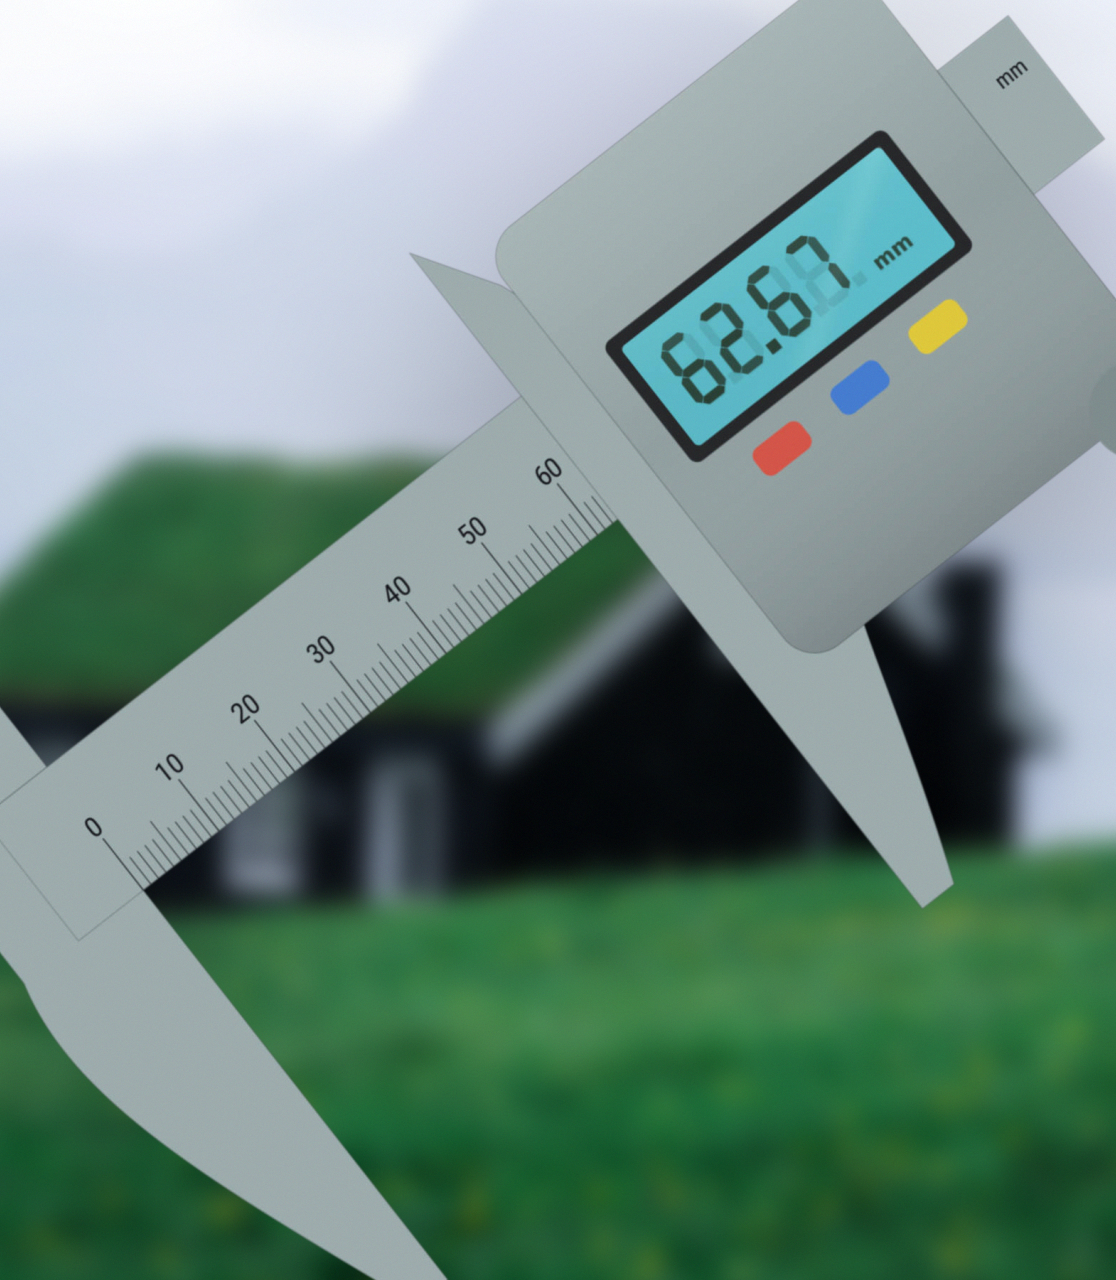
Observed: 62.67 mm
